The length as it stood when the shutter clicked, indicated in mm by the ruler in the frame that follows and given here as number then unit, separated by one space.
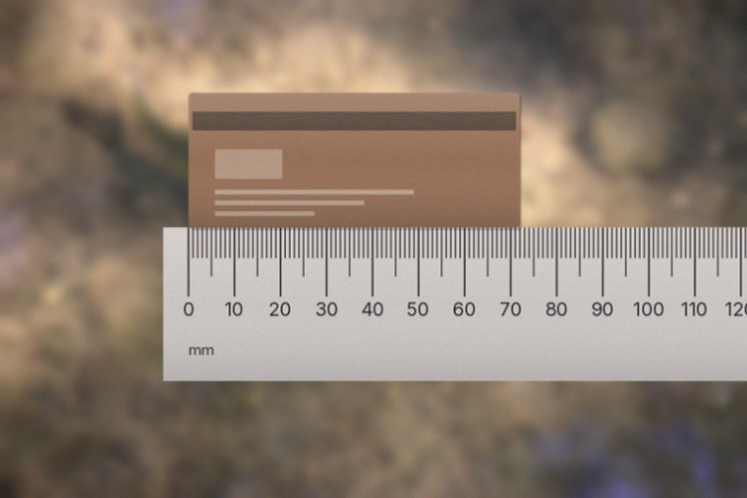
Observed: 72 mm
